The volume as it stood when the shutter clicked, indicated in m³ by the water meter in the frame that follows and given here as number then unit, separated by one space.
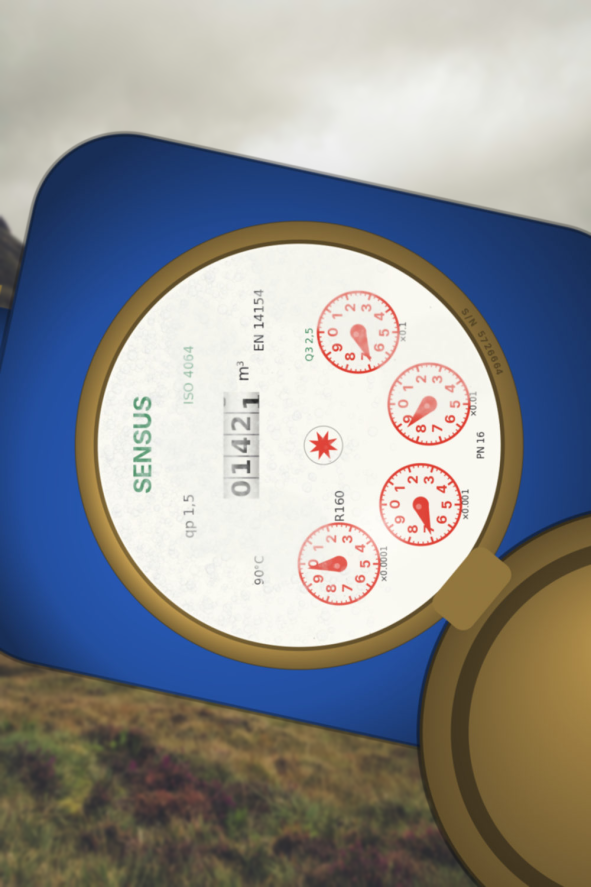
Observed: 1420.6869 m³
